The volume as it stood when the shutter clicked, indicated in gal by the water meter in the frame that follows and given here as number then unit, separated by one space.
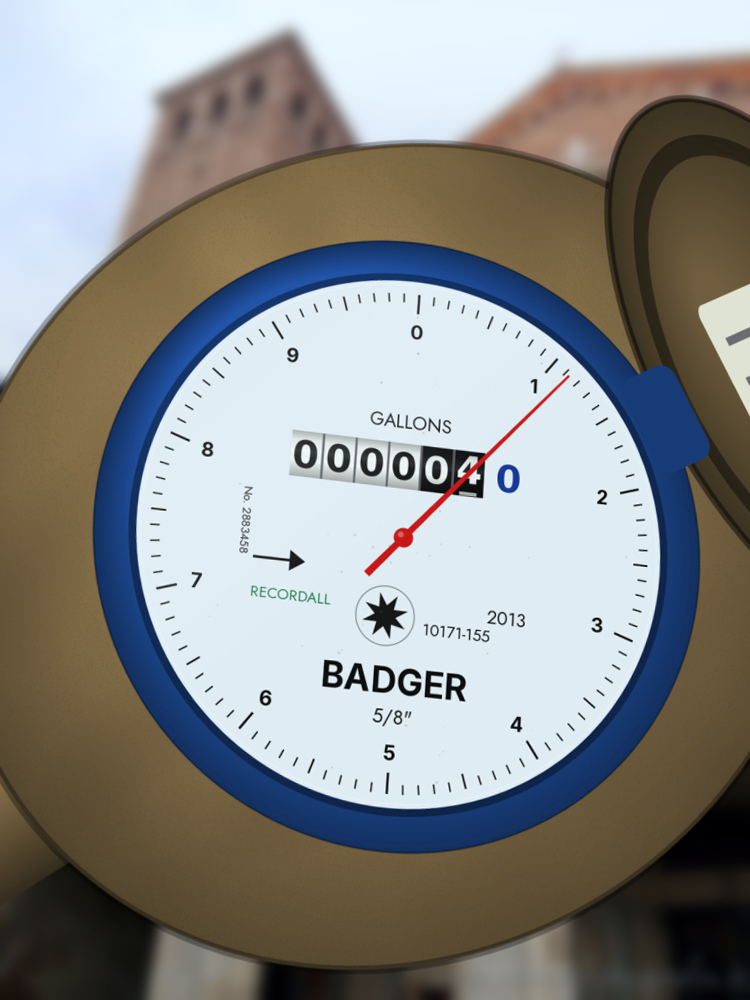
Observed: 41.1 gal
